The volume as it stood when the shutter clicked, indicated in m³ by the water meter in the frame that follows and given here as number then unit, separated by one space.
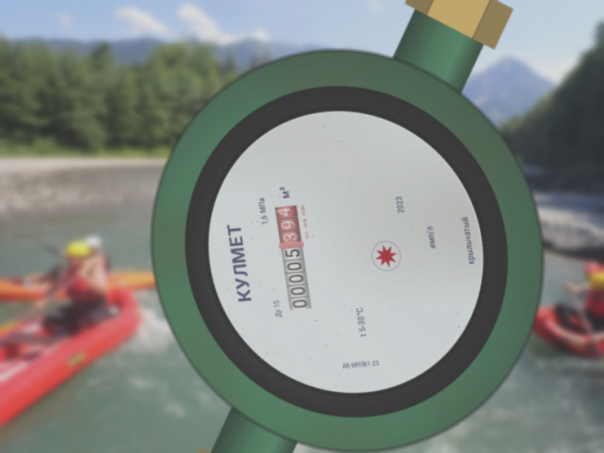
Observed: 5.394 m³
